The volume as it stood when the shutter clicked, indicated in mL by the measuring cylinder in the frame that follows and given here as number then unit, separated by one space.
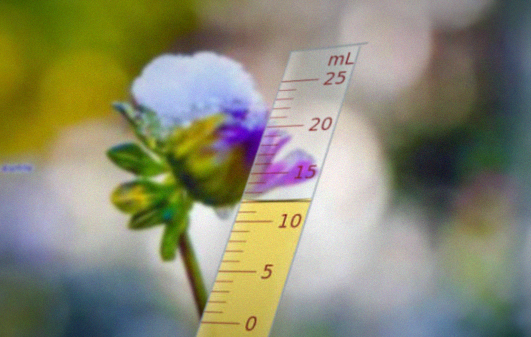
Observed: 12 mL
